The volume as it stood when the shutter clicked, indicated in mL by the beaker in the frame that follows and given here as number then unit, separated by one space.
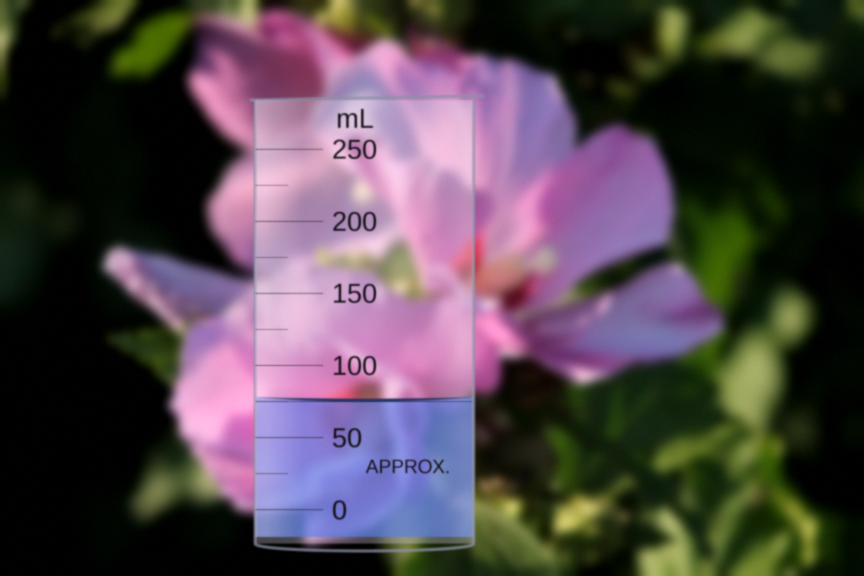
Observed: 75 mL
